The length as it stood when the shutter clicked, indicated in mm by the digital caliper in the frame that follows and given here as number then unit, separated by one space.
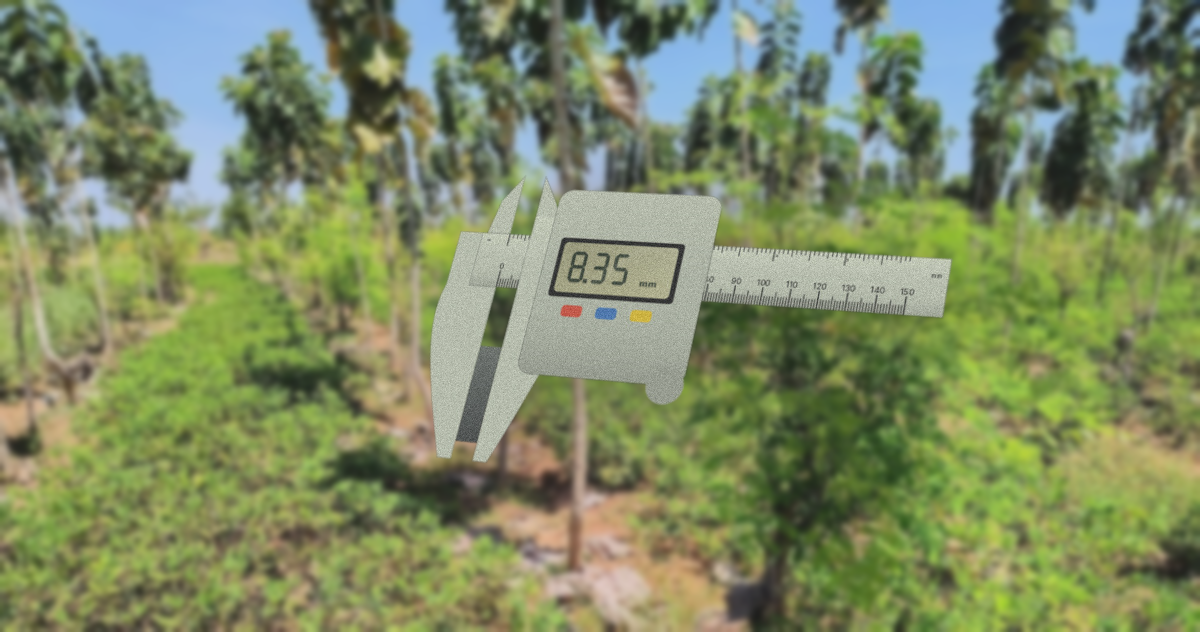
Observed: 8.35 mm
